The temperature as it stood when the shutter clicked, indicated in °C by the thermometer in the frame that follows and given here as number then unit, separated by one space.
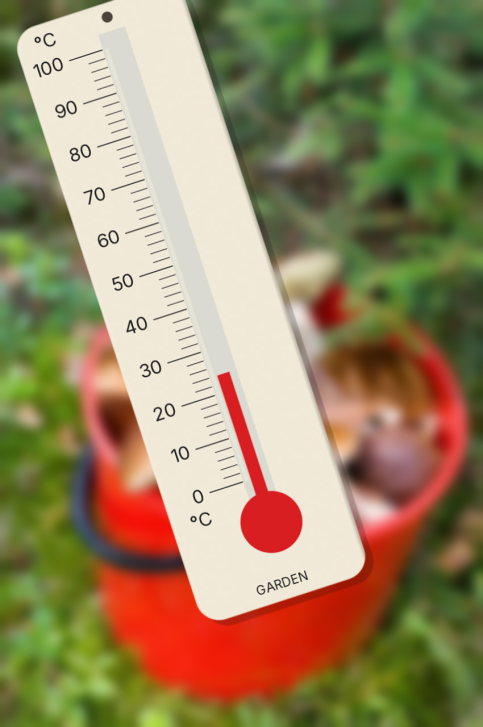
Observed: 24 °C
